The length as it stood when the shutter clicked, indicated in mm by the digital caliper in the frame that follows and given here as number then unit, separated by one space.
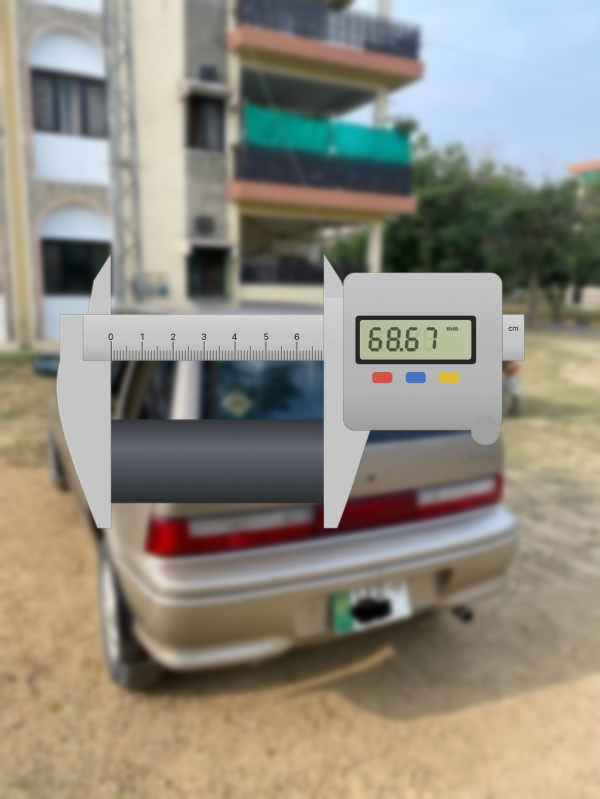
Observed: 68.67 mm
